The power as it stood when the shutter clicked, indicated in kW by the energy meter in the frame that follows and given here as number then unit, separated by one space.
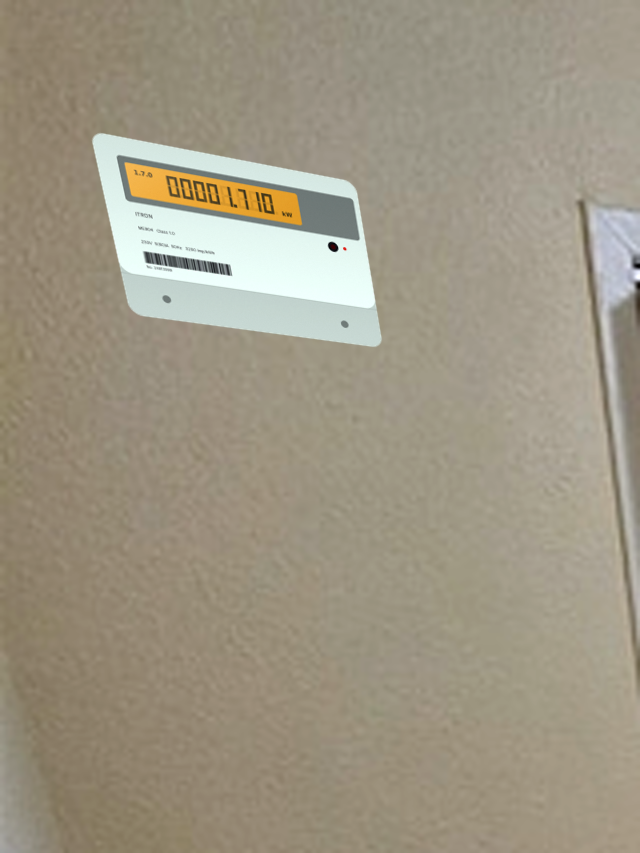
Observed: 1.710 kW
